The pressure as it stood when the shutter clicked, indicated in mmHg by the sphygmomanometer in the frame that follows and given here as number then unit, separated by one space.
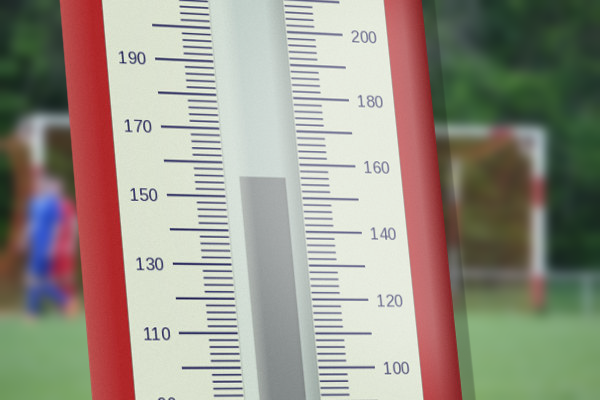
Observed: 156 mmHg
